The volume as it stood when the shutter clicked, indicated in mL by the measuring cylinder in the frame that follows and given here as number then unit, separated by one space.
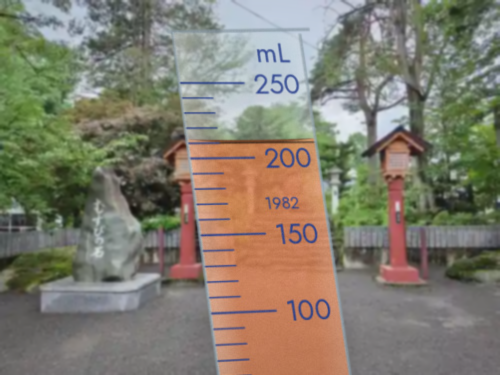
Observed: 210 mL
